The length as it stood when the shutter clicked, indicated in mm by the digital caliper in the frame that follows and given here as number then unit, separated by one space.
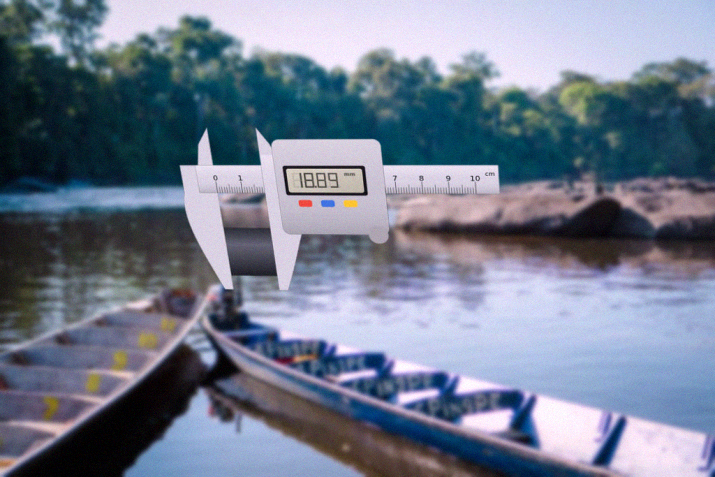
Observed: 18.89 mm
